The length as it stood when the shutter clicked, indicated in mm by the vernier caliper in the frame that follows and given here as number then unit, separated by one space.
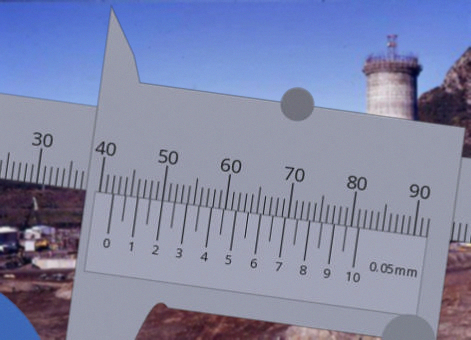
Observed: 42.2 mm
